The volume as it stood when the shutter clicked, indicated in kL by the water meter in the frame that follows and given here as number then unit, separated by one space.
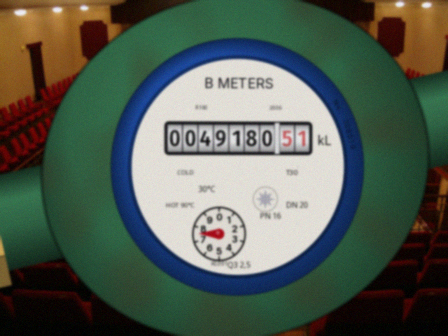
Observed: 49180.517 kL
